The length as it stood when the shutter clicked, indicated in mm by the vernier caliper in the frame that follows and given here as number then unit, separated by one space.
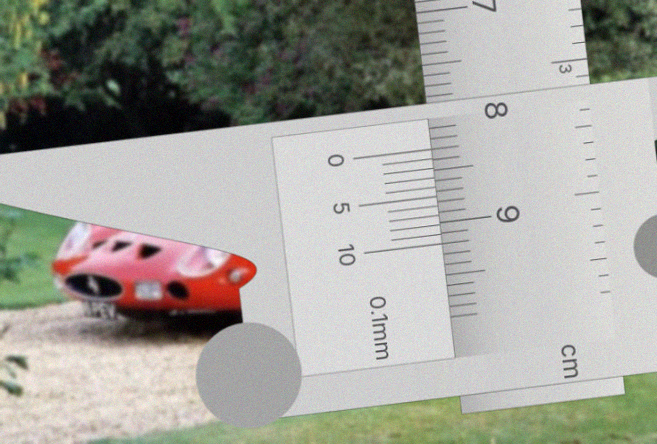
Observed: 83.0 mm
